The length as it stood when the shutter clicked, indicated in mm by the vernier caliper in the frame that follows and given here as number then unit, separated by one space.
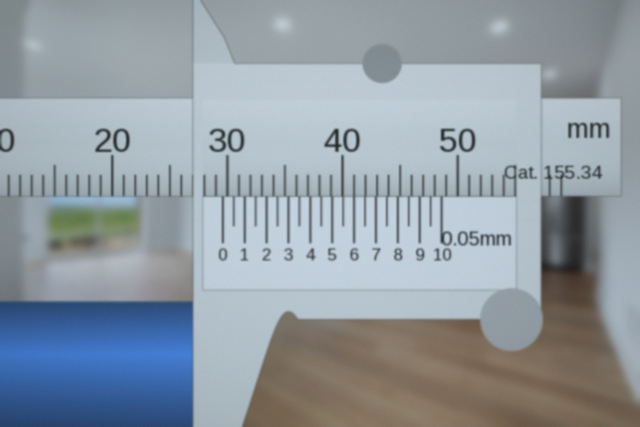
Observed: 29.6 mm
